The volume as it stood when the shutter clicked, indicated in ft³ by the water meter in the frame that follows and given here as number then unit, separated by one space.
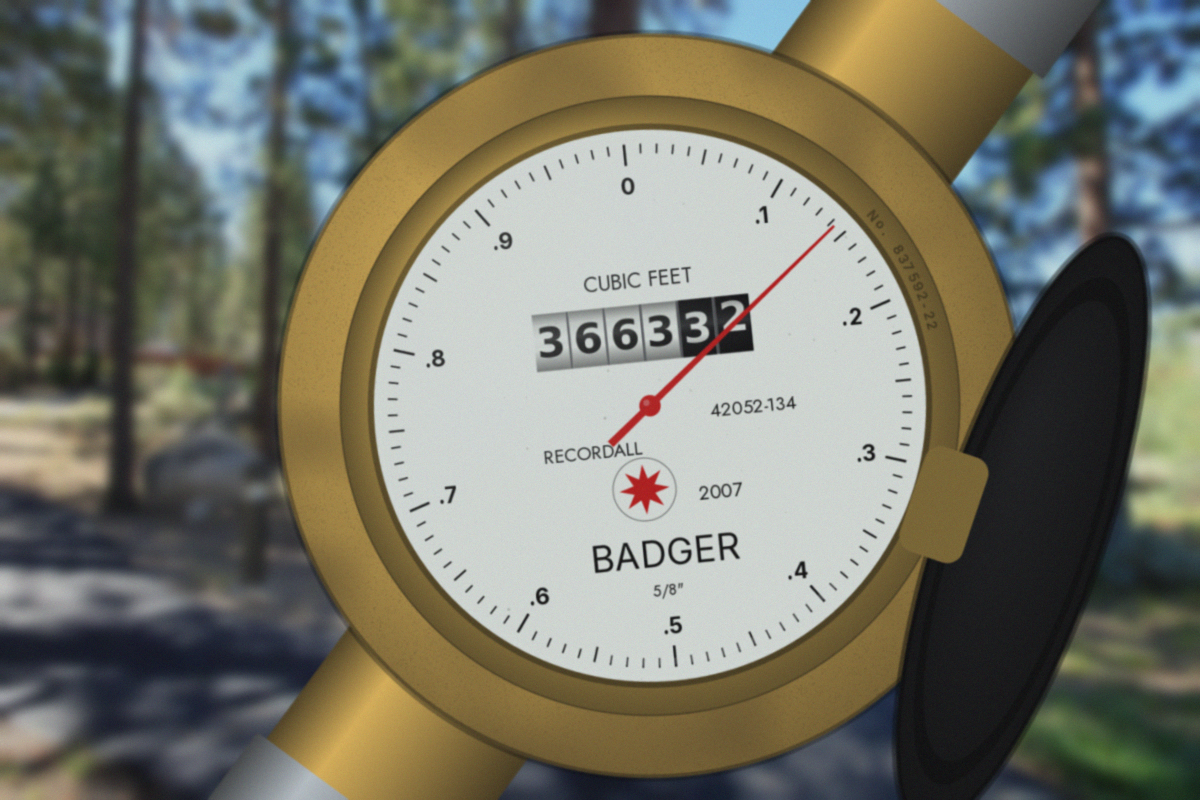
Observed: 366332.14 ft³
